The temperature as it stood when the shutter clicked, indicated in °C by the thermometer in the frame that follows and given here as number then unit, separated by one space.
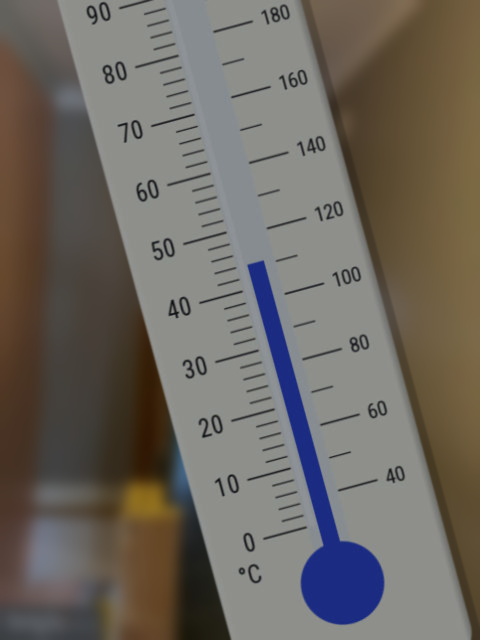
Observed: 44 °C
